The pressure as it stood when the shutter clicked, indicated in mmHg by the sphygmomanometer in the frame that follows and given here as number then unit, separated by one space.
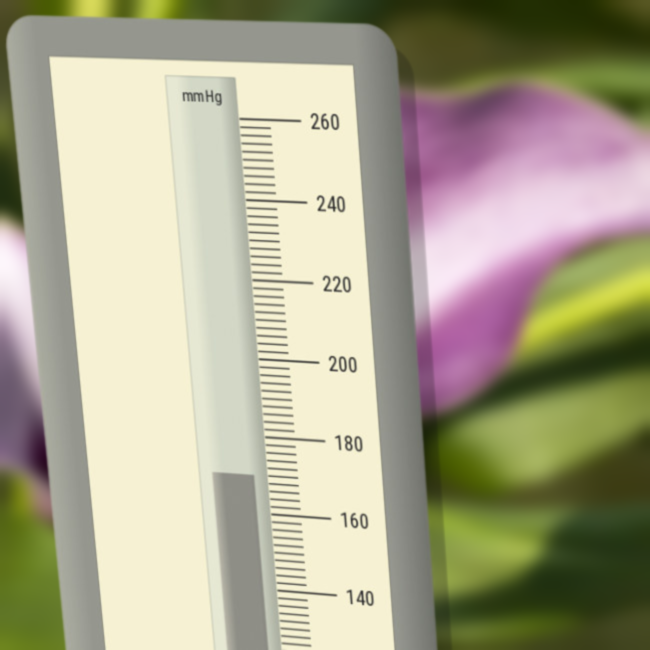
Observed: 170 mmHg
